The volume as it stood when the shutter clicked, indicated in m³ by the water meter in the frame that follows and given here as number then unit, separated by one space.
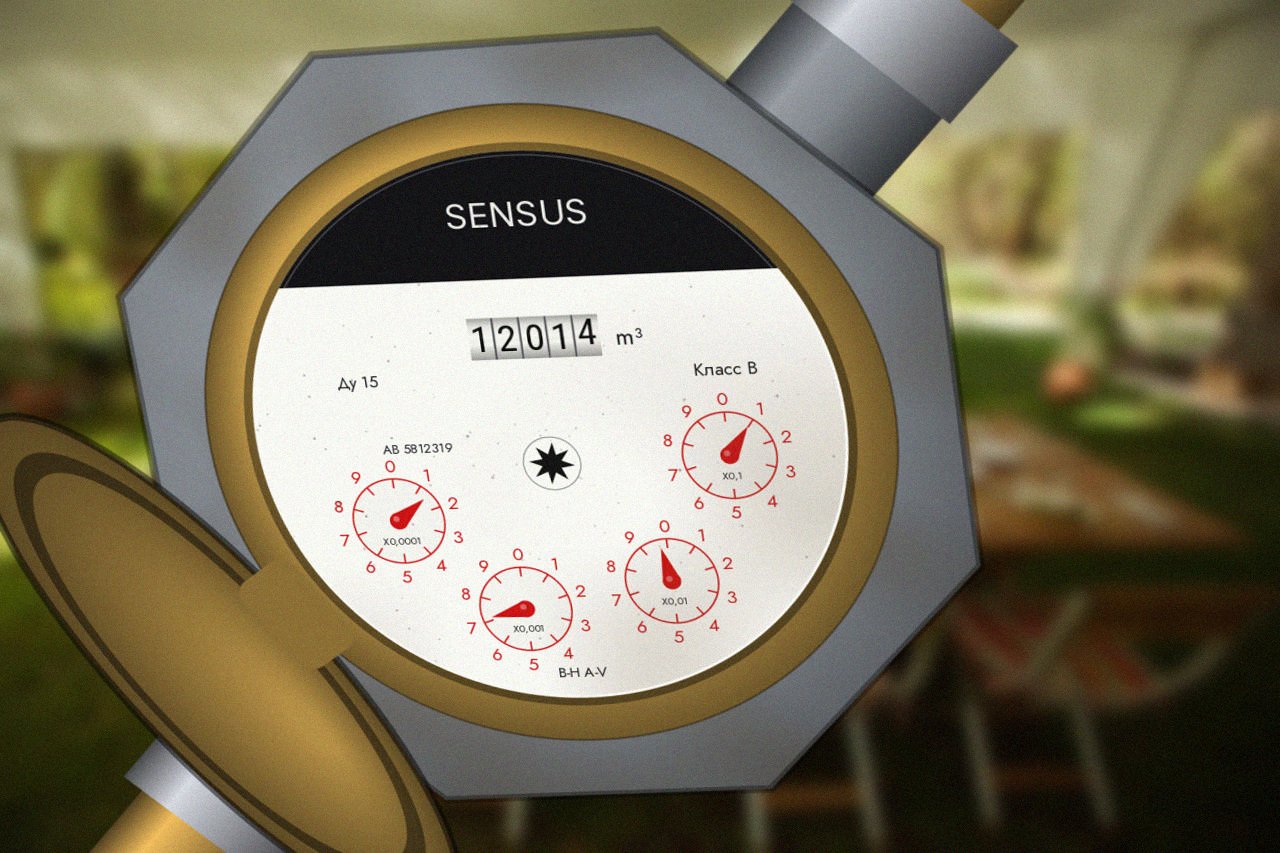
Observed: 12014.0971 m³
